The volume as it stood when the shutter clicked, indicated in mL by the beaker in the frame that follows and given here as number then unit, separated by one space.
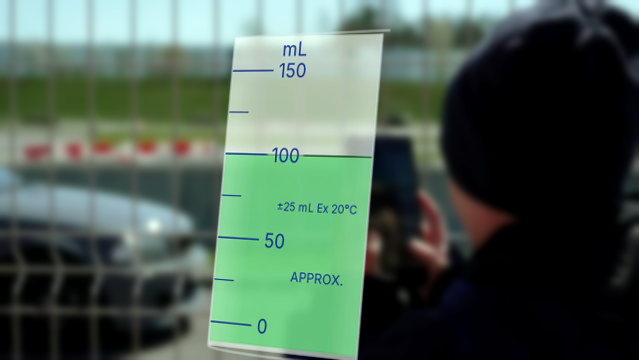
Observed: 100 mL
